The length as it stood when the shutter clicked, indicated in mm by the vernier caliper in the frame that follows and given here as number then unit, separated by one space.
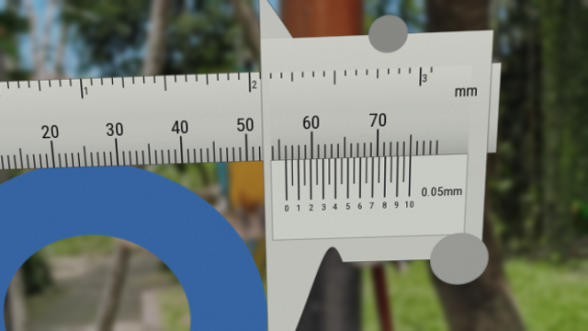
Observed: 56.0 mm
